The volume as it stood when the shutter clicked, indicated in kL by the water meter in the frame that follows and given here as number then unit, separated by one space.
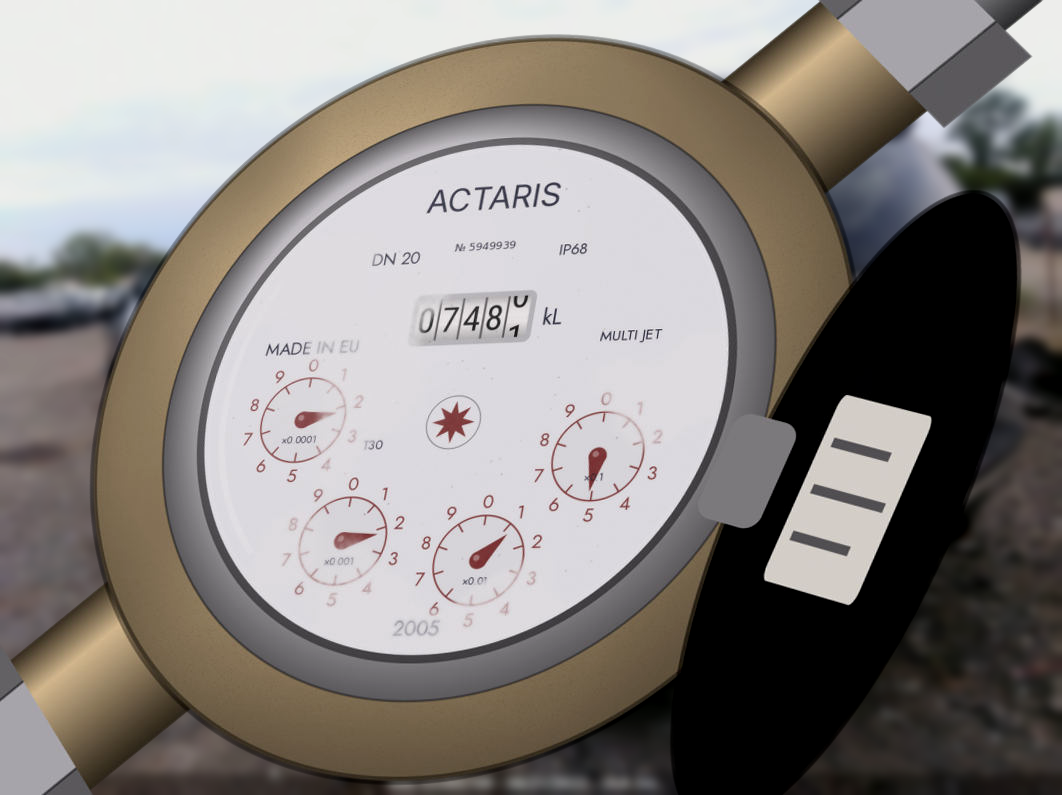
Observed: 7480.5122 kL
